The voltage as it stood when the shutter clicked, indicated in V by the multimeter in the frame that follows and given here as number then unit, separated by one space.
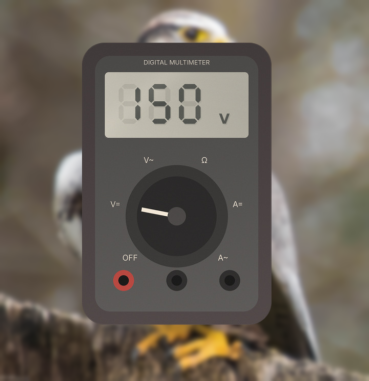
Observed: 150 V
